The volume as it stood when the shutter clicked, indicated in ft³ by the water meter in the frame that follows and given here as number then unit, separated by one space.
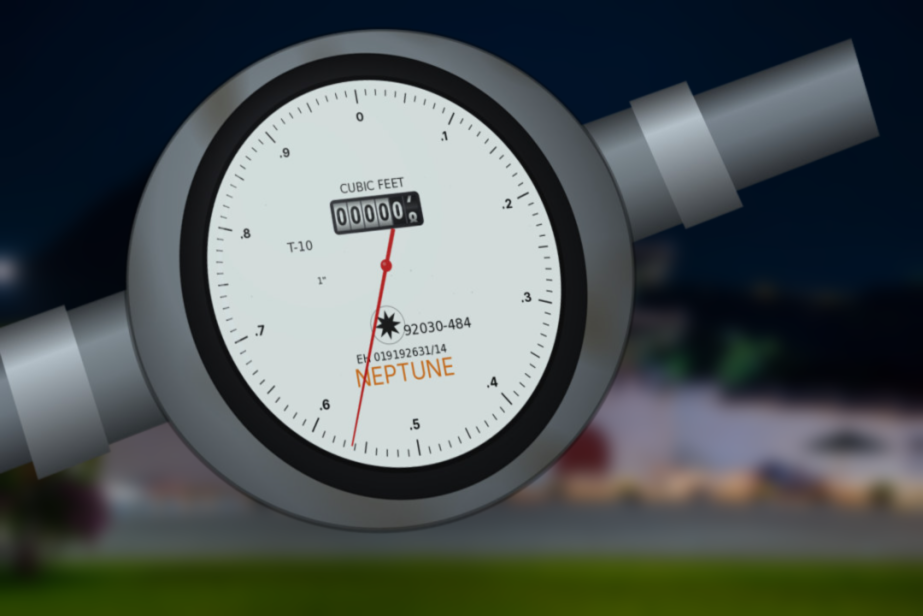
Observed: 7.56 ft³
